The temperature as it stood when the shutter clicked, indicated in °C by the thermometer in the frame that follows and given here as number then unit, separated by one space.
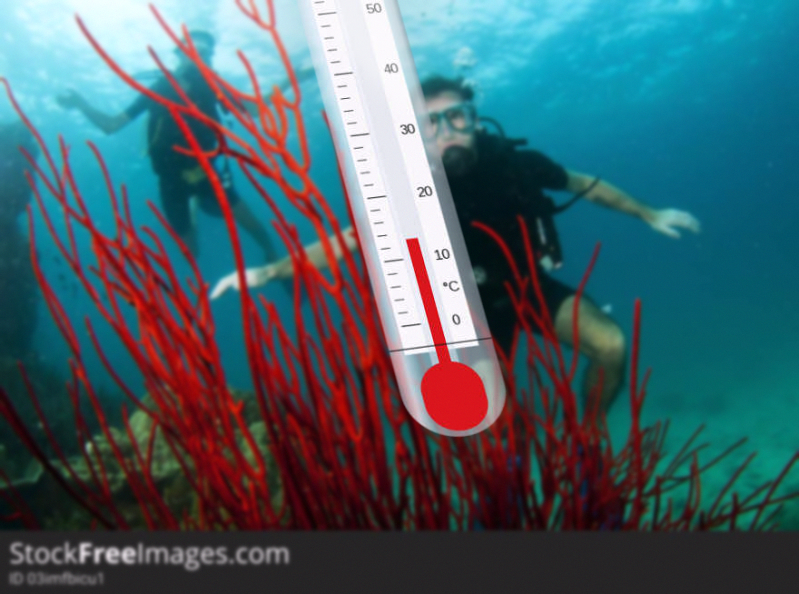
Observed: 13 °C
